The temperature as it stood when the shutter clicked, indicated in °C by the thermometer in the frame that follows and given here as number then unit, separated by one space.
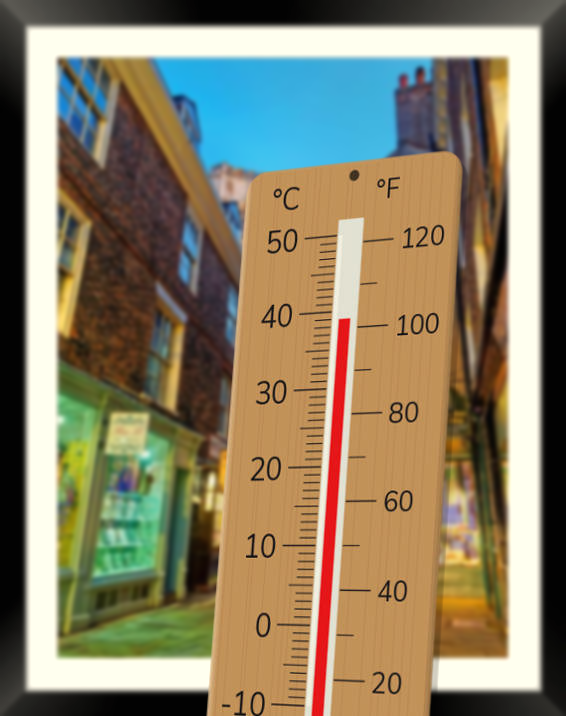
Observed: 39 °C
